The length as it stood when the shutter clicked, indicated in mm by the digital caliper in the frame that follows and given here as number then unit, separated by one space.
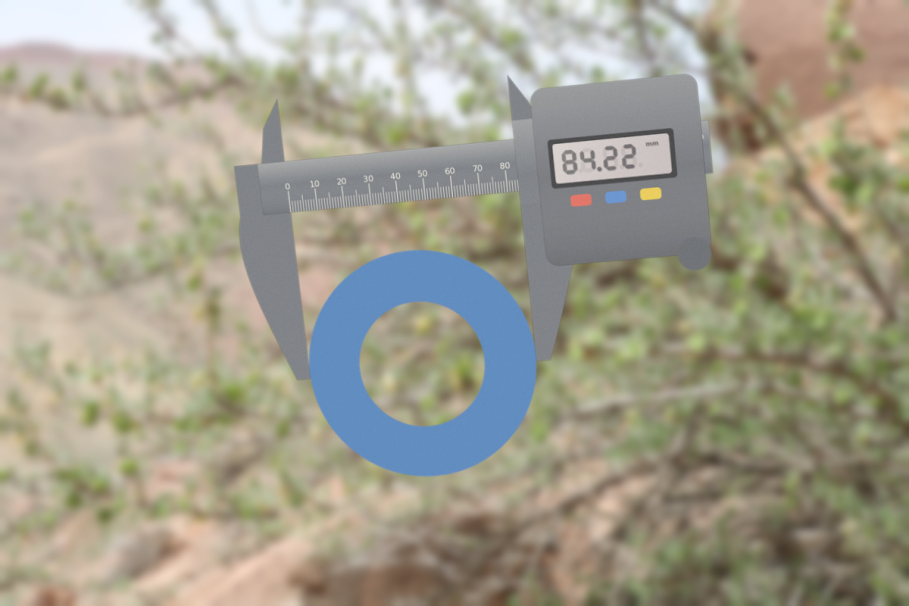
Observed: 84.22 mm
